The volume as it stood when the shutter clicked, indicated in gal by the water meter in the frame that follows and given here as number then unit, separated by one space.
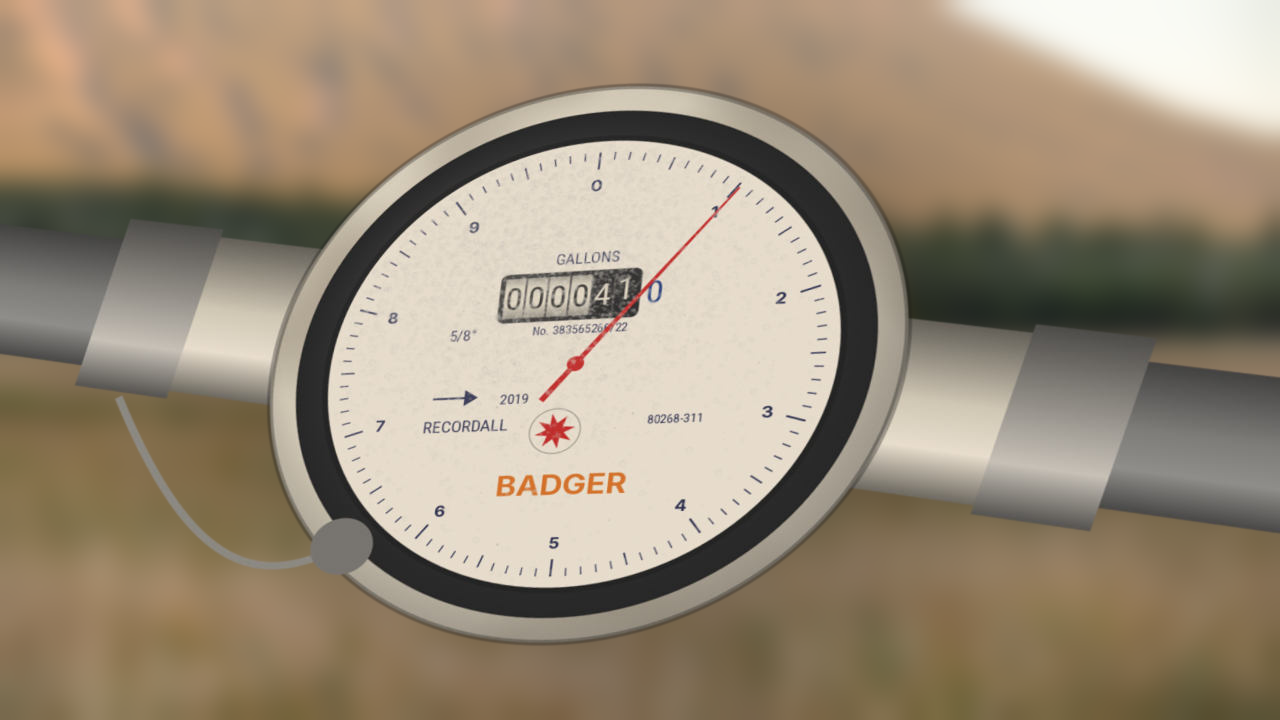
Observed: 411.0 gal
